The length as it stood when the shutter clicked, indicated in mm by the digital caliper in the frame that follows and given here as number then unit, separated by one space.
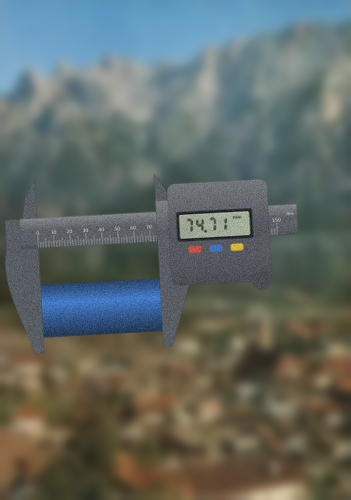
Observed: 74.71 mm
